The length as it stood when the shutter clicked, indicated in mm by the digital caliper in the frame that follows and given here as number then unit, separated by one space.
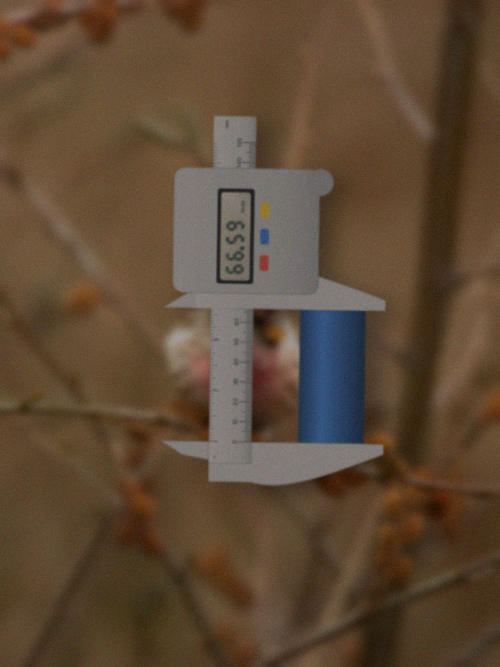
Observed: 66.59 mm
